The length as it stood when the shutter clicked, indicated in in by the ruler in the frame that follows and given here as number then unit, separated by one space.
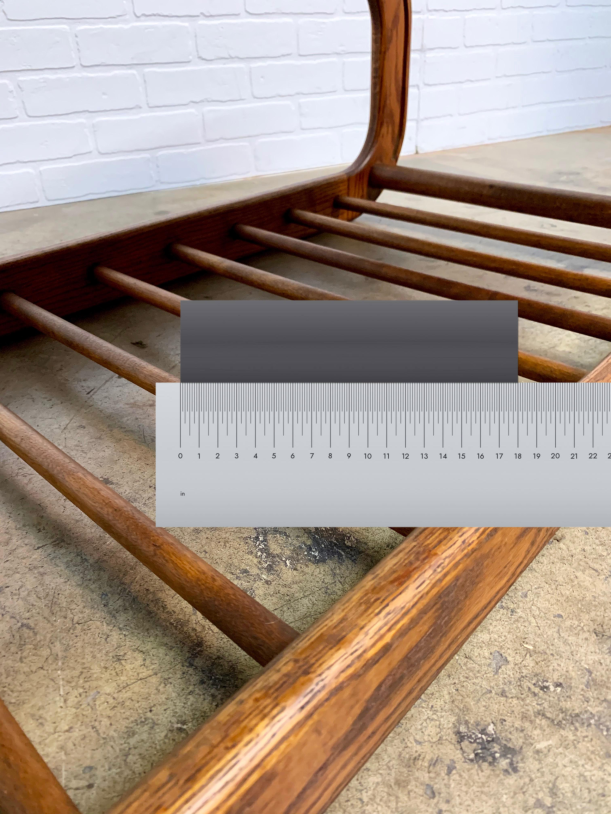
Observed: 18 in
